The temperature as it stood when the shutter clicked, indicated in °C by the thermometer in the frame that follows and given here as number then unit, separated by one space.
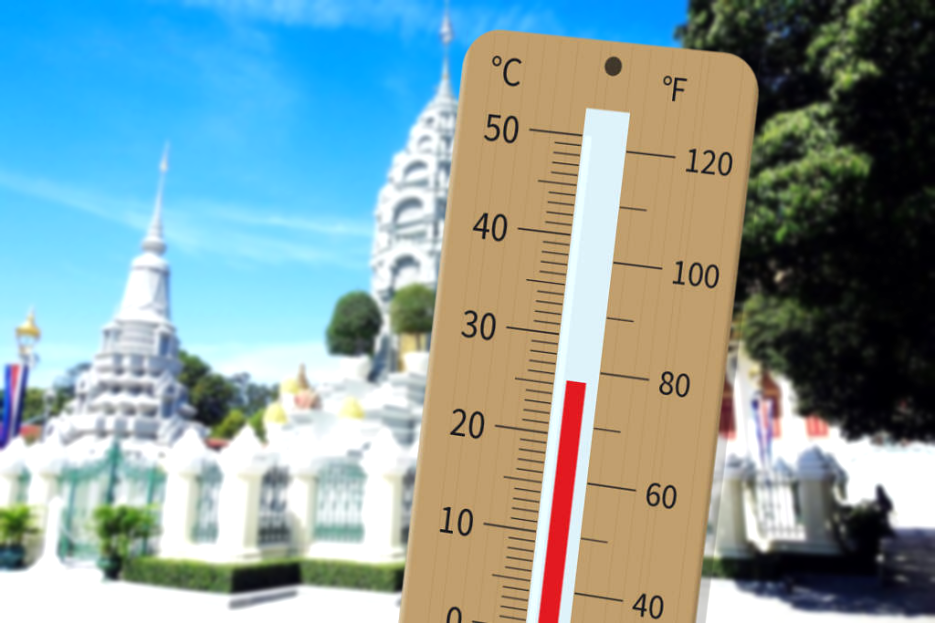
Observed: 25.5 °C
